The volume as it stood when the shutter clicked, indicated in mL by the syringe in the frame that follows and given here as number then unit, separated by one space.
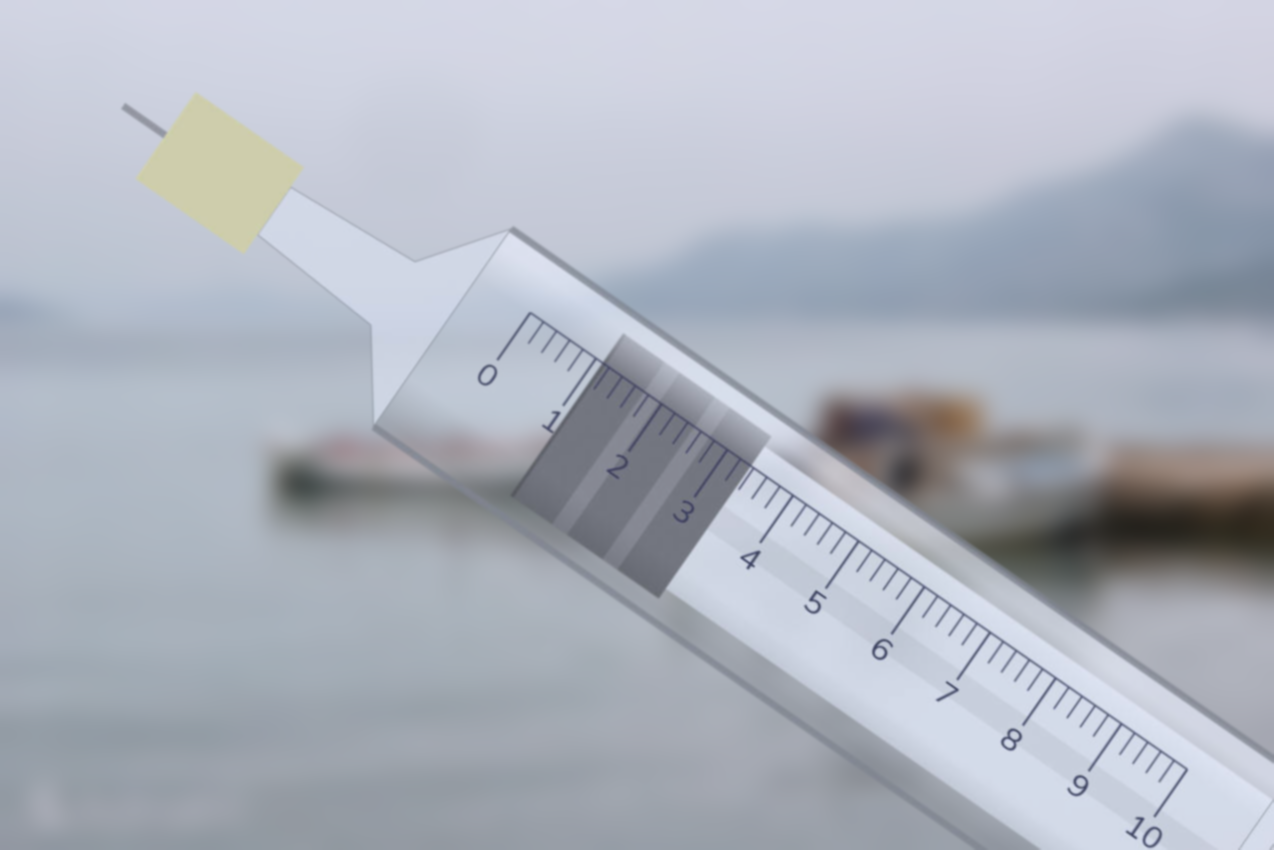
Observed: 1.1 mL
